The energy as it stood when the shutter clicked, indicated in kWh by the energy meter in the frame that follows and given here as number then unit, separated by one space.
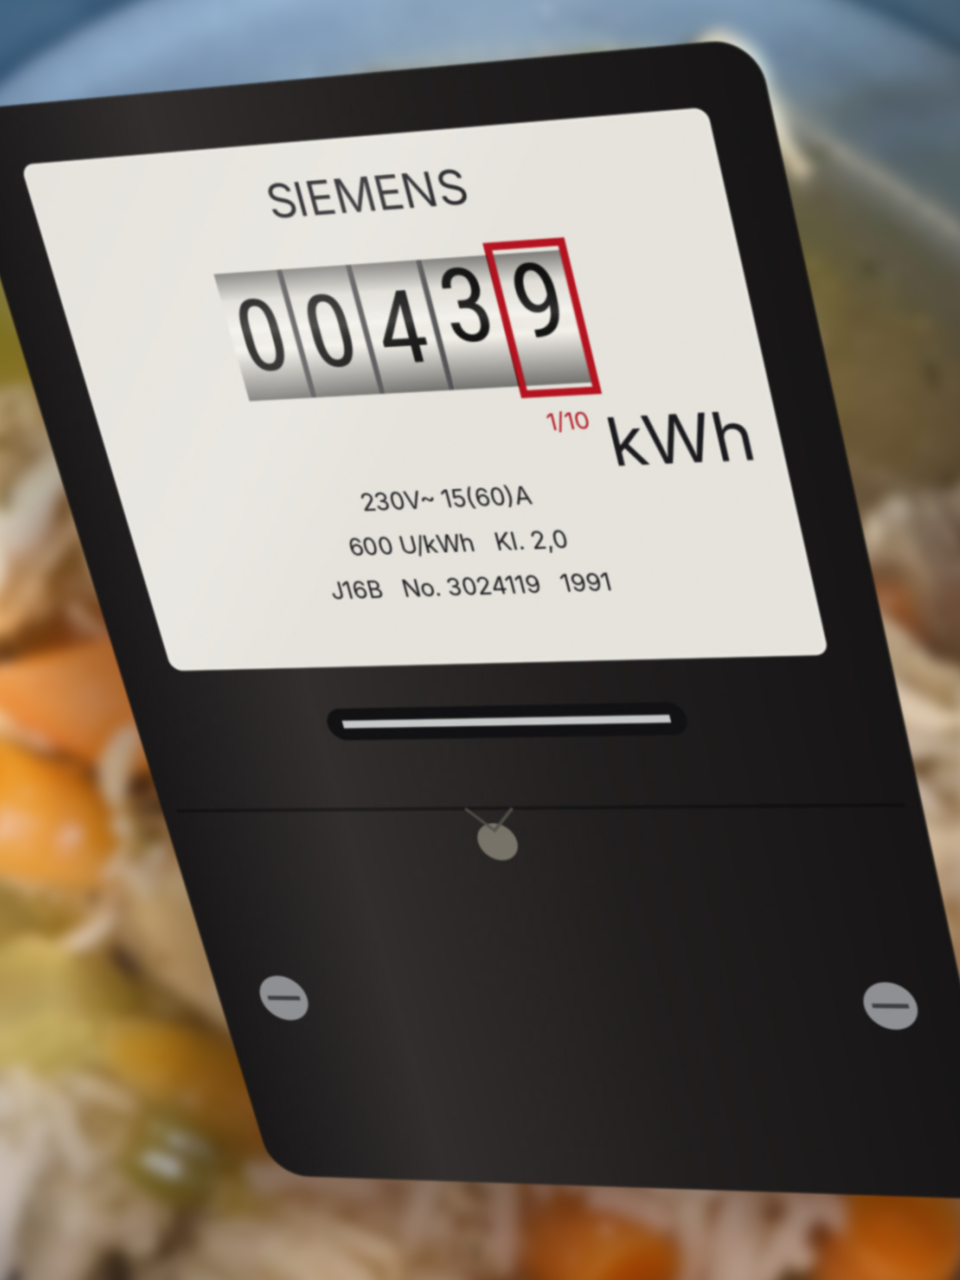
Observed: 43.9 kWh
